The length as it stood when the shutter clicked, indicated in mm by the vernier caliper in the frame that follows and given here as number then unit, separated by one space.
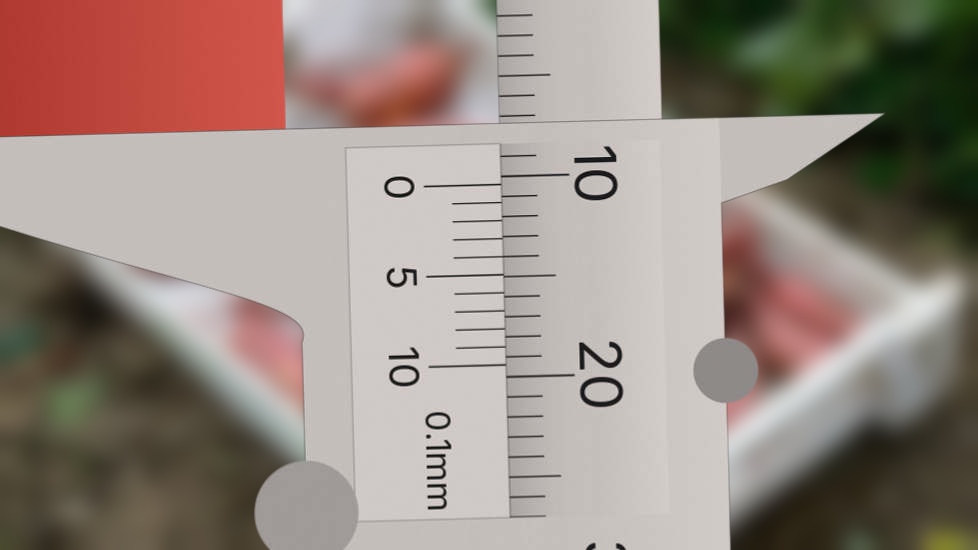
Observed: 10.4 mm
